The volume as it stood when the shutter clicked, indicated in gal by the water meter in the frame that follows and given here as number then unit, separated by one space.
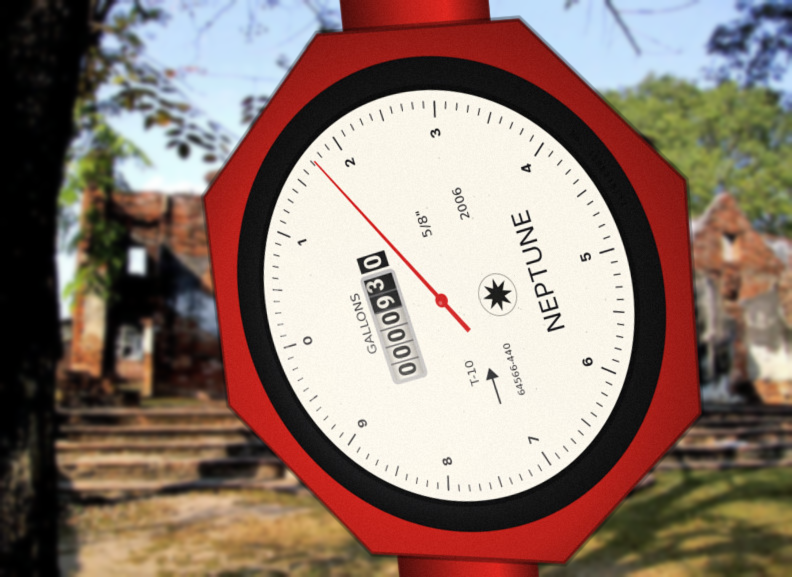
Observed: 931.7 gal
